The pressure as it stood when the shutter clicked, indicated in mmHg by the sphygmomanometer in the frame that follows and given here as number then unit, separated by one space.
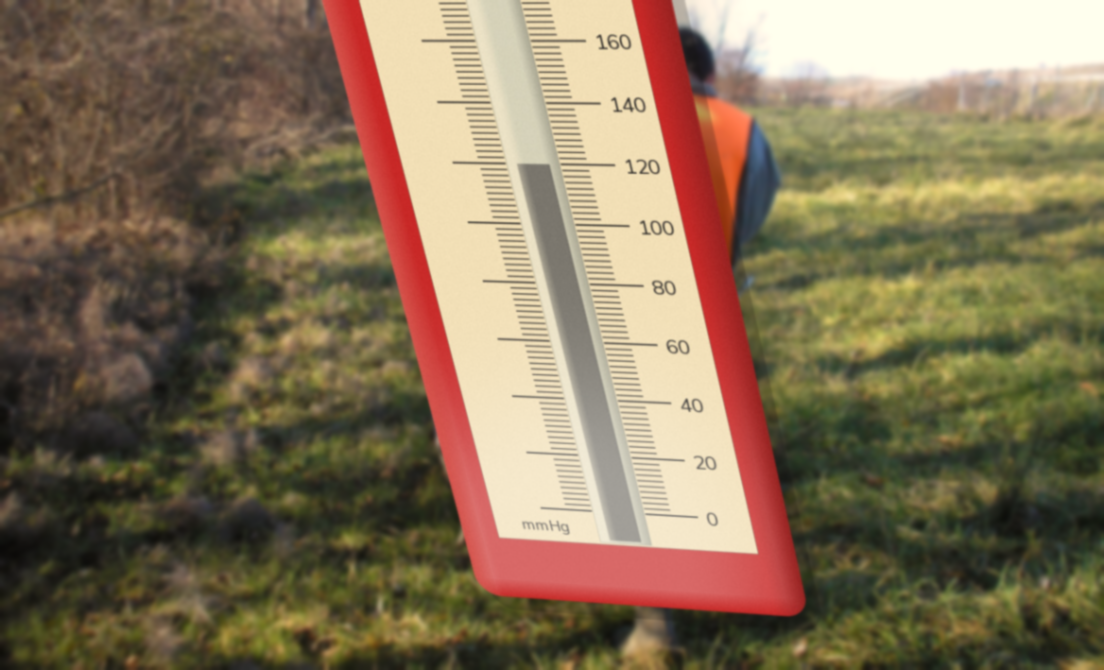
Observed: 120 mmHg
